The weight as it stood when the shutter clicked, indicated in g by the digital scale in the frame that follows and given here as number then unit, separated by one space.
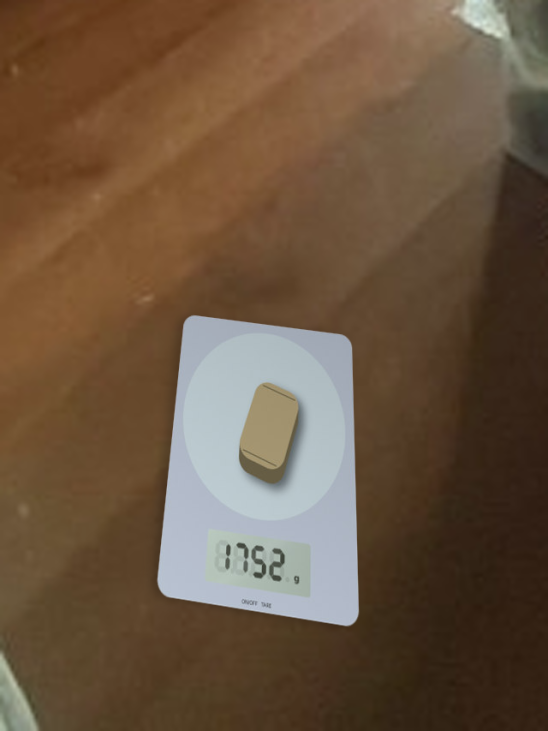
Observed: 1752 g
